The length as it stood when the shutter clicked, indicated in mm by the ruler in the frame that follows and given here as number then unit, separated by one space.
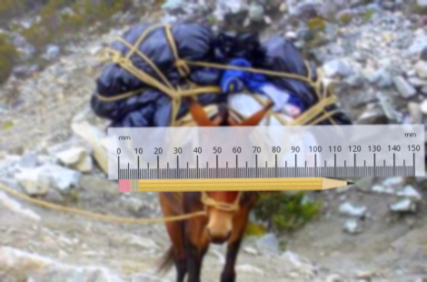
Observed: 120 mm
